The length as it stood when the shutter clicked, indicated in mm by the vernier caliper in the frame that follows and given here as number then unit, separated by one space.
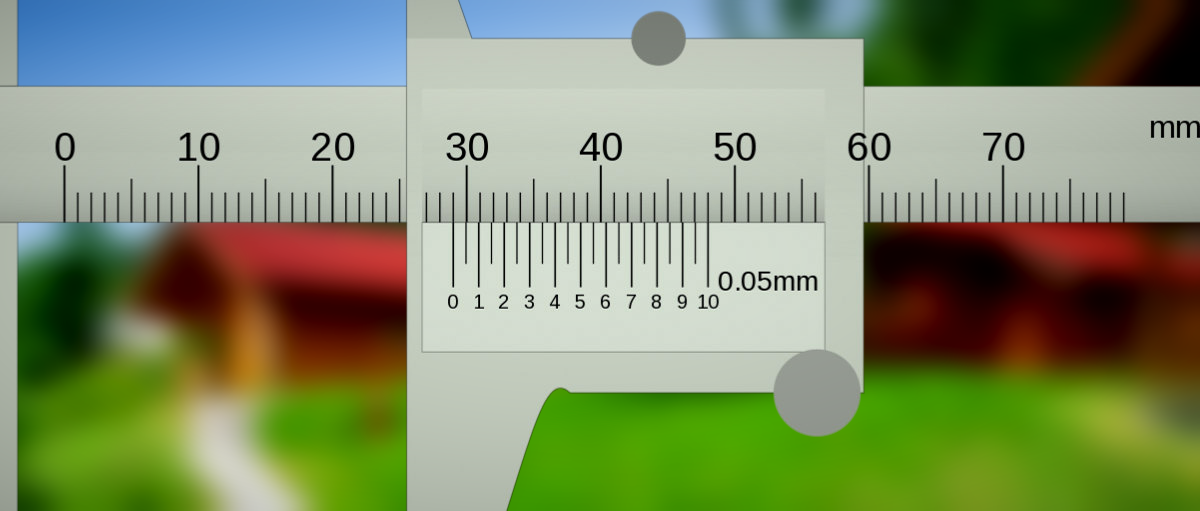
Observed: 29.0 mm
